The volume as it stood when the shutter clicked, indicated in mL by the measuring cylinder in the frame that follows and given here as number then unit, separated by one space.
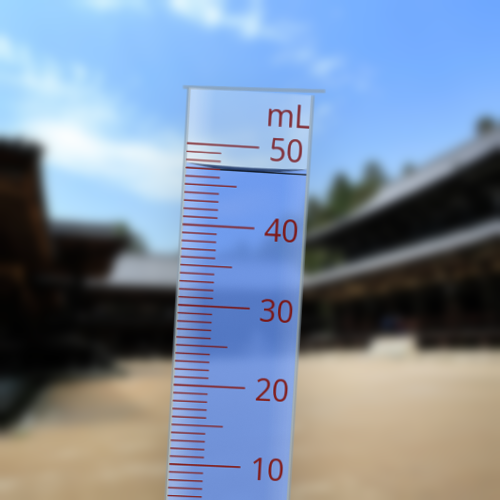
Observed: 47 mL
